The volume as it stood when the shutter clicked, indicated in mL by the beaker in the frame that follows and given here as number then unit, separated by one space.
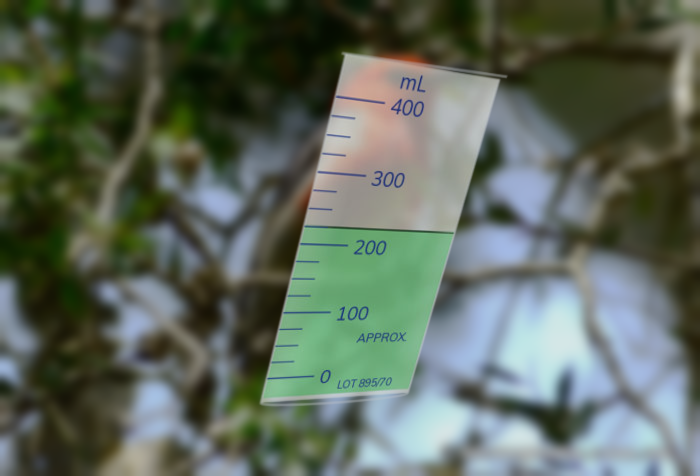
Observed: 225 mL
